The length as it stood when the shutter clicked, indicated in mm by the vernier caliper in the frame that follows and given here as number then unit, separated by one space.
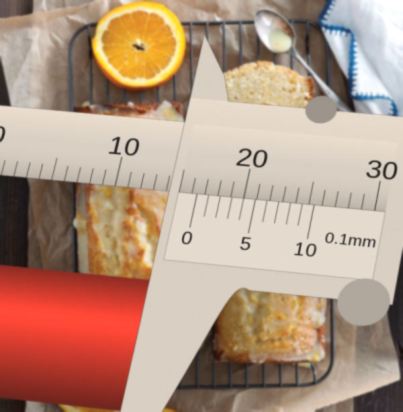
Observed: 16.4 mm
